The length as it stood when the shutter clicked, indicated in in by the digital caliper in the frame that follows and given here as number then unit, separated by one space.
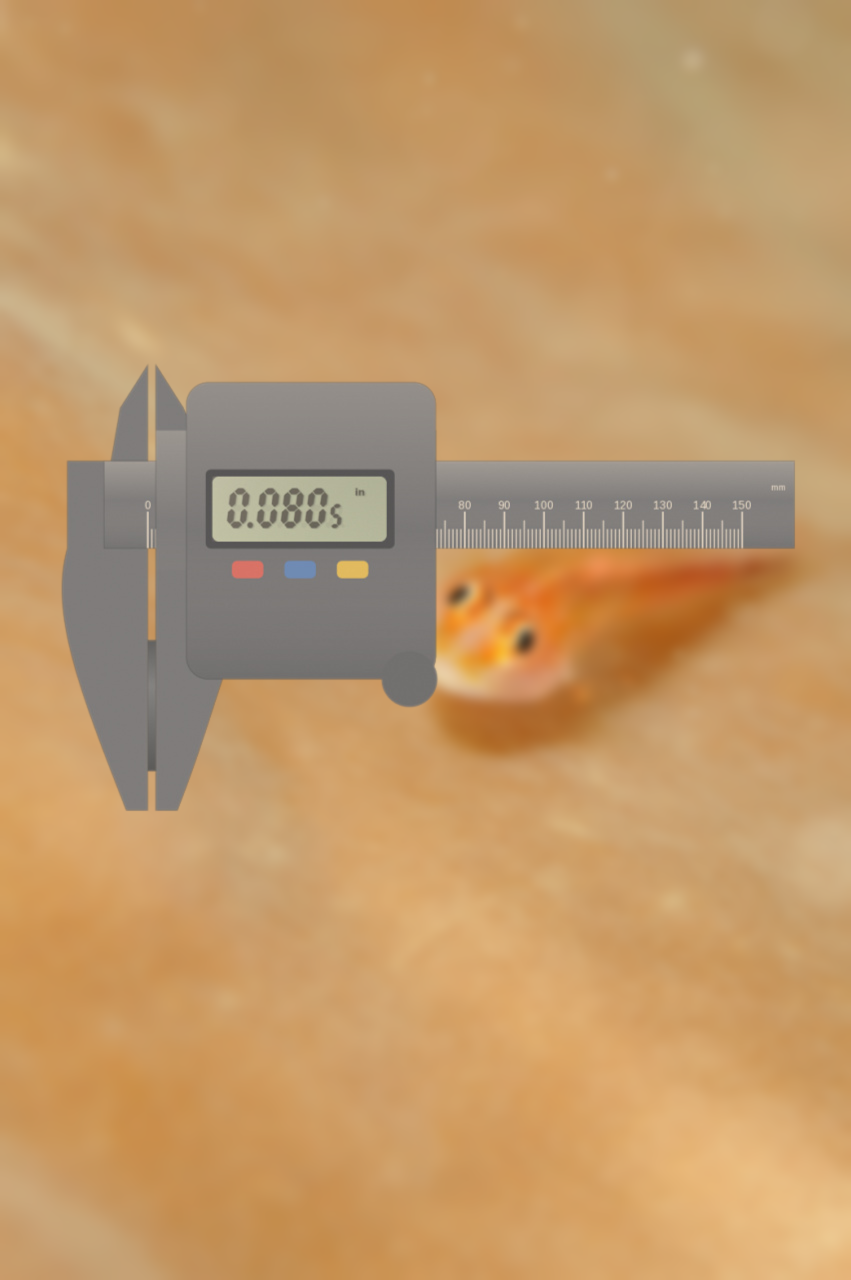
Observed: 0.0805 in
